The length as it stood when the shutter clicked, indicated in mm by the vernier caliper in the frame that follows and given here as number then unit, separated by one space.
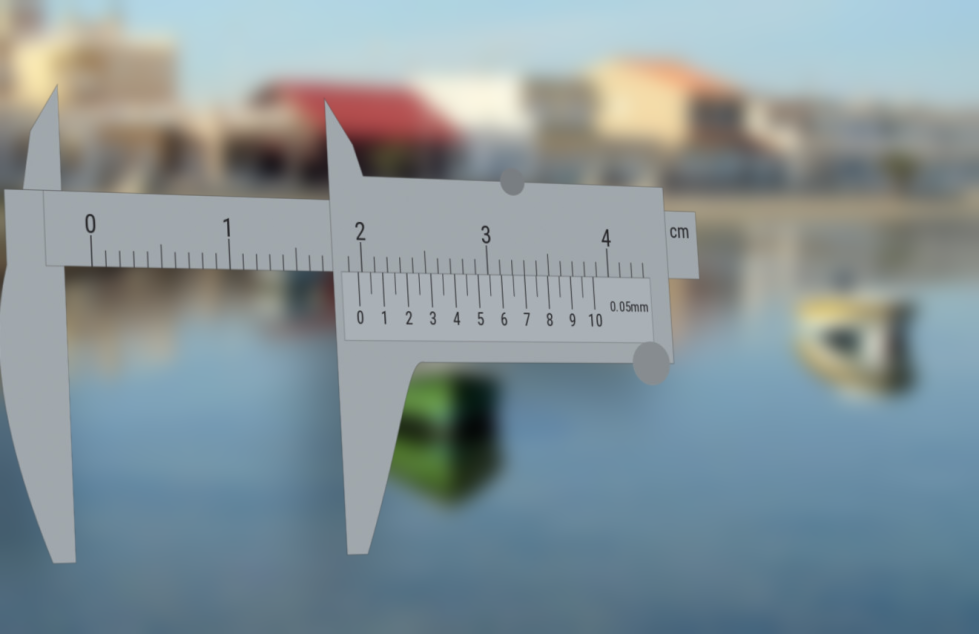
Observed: 19.7 mm
